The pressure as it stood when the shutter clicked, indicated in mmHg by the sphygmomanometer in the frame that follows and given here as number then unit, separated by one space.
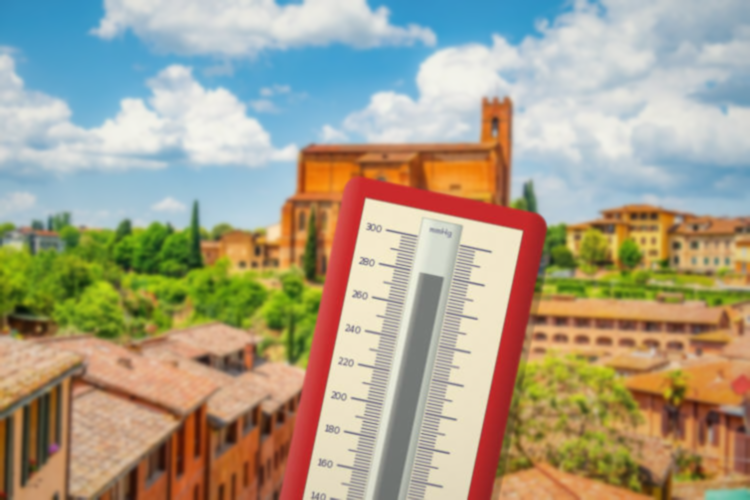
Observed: 280 mmHg
